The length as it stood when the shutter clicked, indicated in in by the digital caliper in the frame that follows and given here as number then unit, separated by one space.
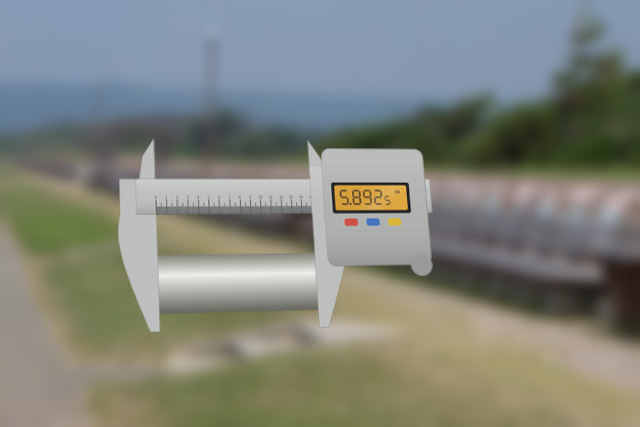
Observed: 5.8925 in
